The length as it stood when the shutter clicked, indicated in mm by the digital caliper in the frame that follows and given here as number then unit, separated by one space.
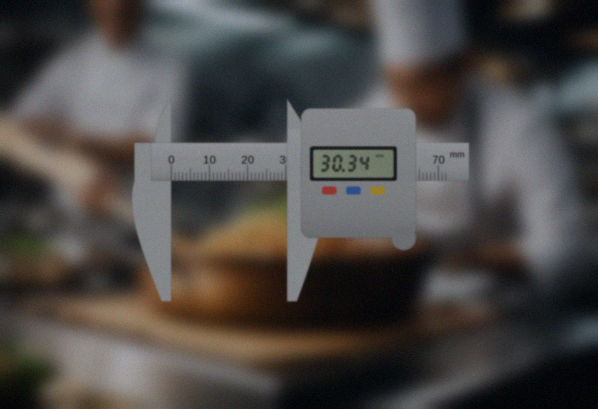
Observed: 30.34 mm
